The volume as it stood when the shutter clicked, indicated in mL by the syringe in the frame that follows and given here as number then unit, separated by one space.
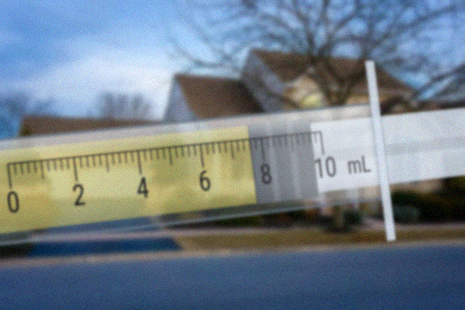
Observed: 7.6 mL
